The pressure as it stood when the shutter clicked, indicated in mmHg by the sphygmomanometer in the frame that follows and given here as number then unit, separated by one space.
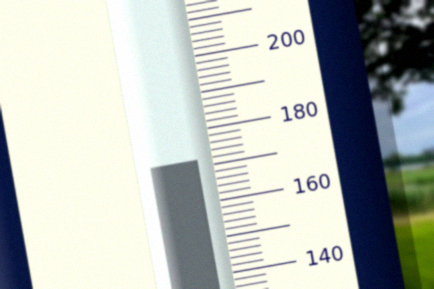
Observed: 172 mmHg
